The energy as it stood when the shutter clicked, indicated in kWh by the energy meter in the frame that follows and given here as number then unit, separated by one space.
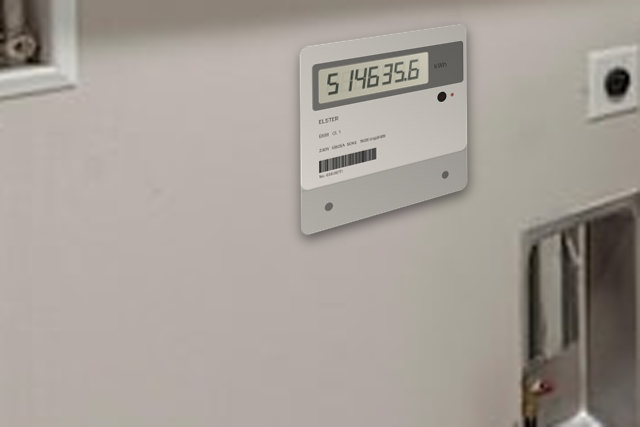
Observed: 514635.6 kWh
